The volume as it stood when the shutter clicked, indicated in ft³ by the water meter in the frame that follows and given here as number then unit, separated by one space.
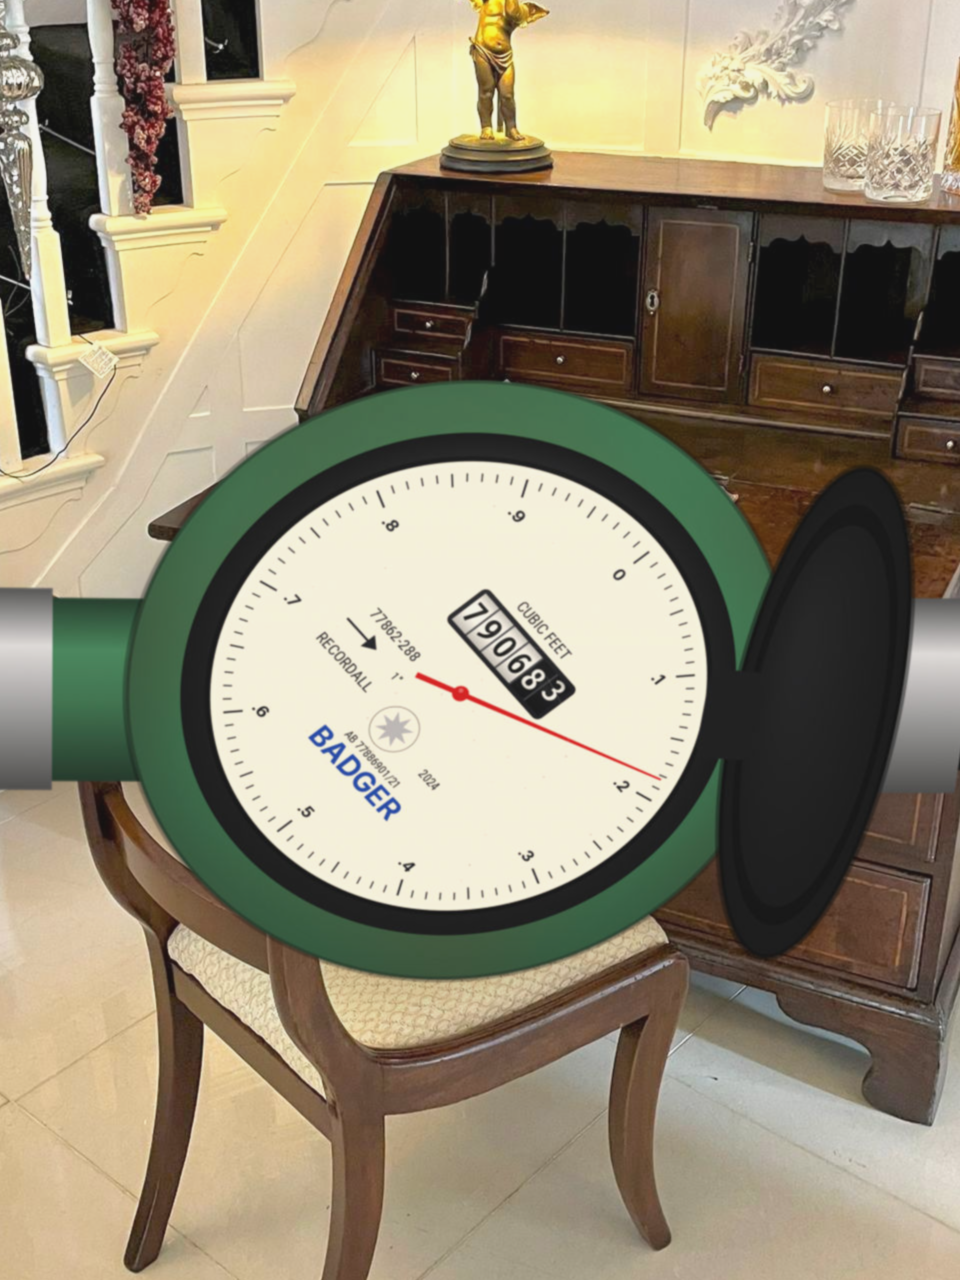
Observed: 790683.18 ft³
